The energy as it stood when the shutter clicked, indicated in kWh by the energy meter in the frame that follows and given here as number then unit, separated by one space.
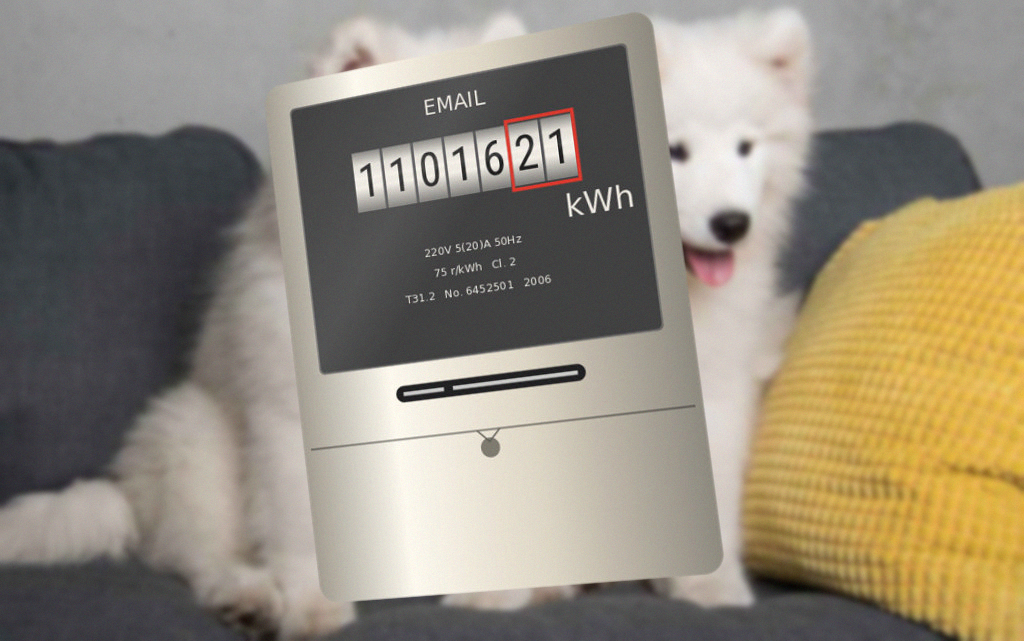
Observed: 11016.21 kWh
